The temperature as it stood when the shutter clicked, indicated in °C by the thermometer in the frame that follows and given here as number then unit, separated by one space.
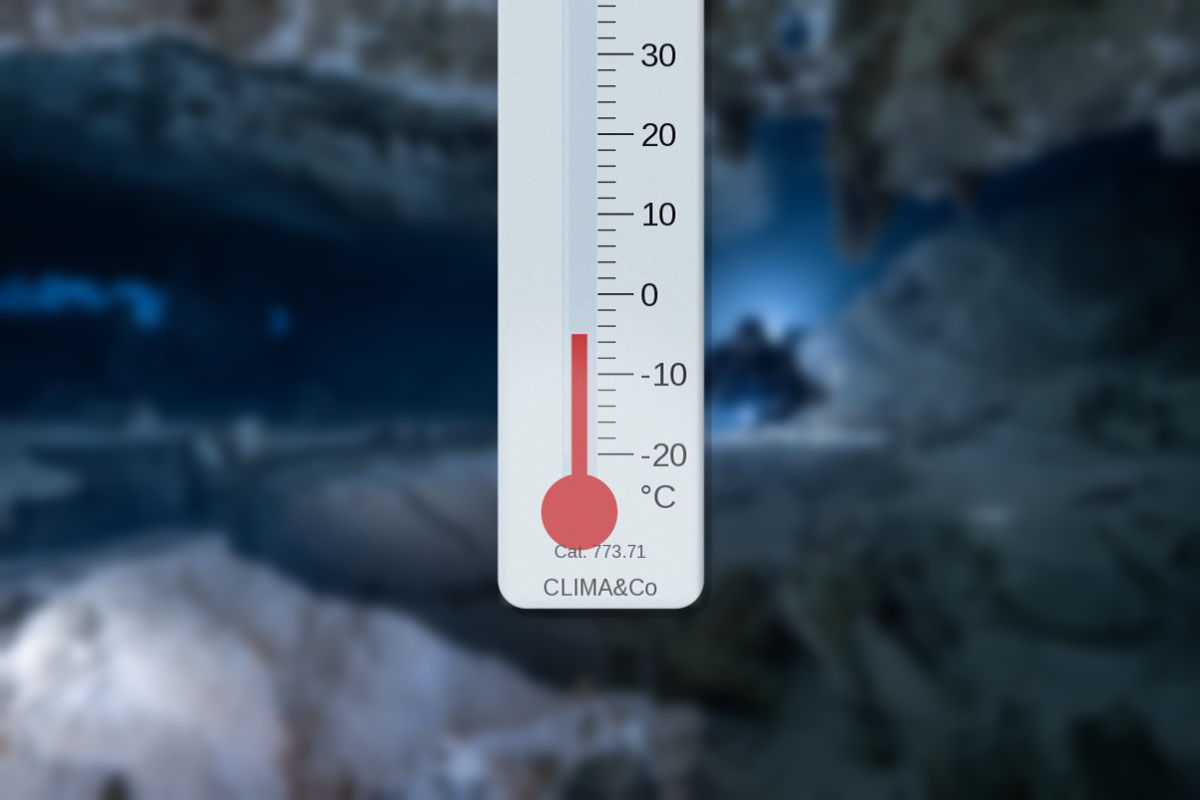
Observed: -5 °C
